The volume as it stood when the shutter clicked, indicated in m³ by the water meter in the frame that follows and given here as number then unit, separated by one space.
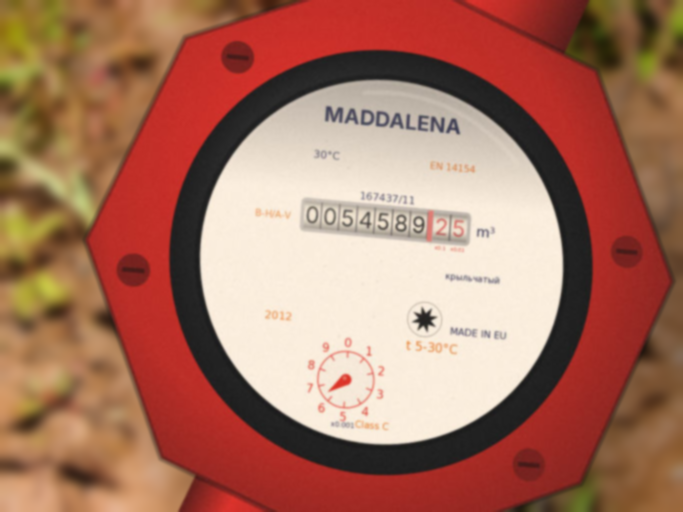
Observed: 54589.256 m³
